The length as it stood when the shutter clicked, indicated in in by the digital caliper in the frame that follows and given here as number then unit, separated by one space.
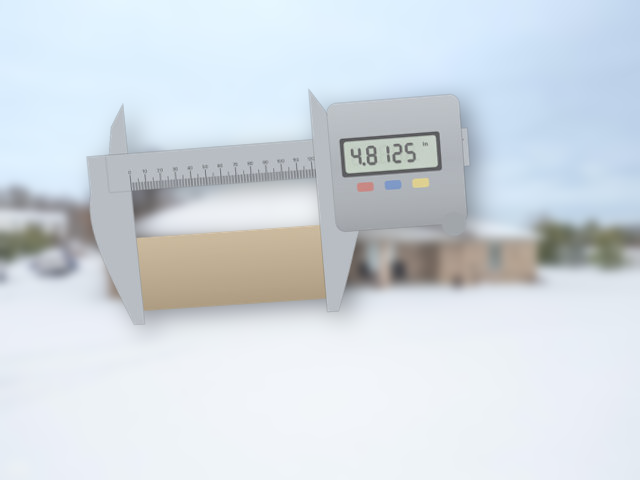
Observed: 4.8125 in
